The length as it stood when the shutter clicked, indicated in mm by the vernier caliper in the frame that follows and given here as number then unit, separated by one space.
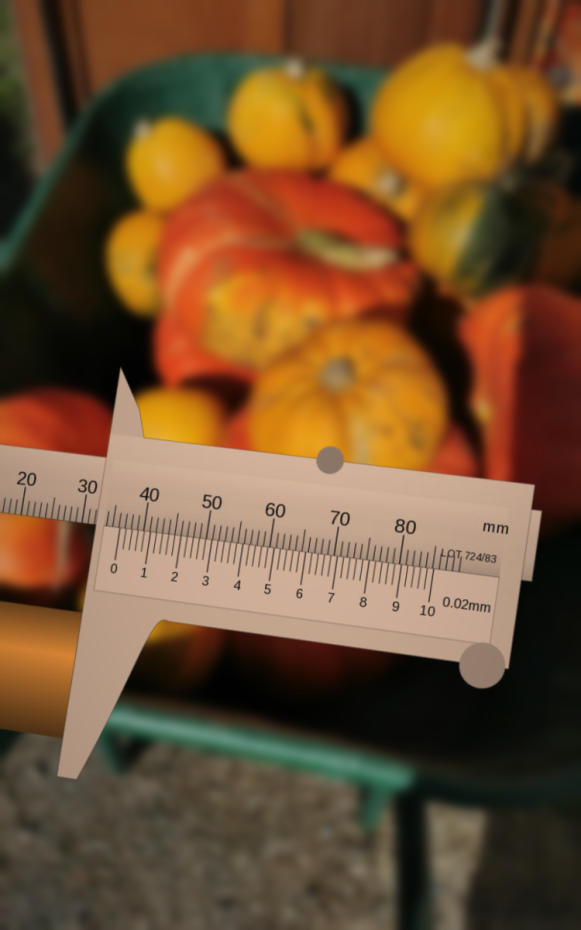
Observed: 36.2 mm
